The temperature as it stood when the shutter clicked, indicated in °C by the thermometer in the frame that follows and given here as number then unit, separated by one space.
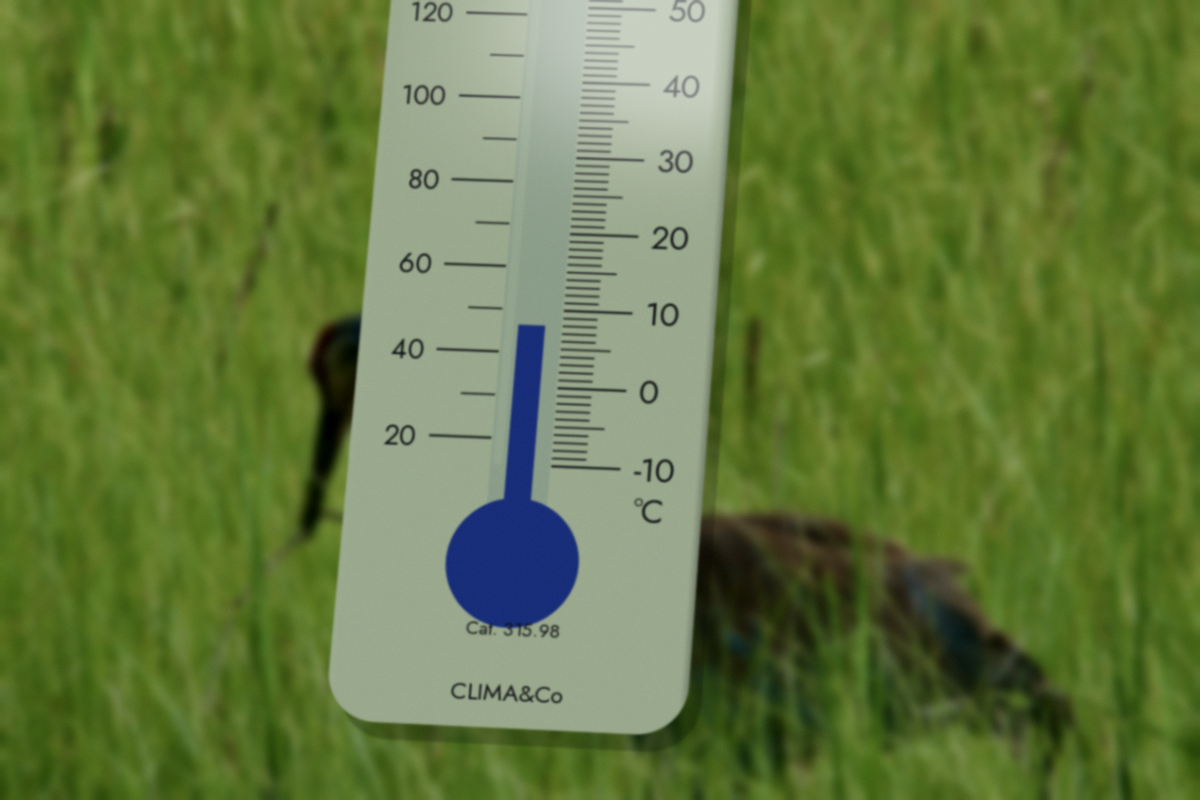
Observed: 8 °C
